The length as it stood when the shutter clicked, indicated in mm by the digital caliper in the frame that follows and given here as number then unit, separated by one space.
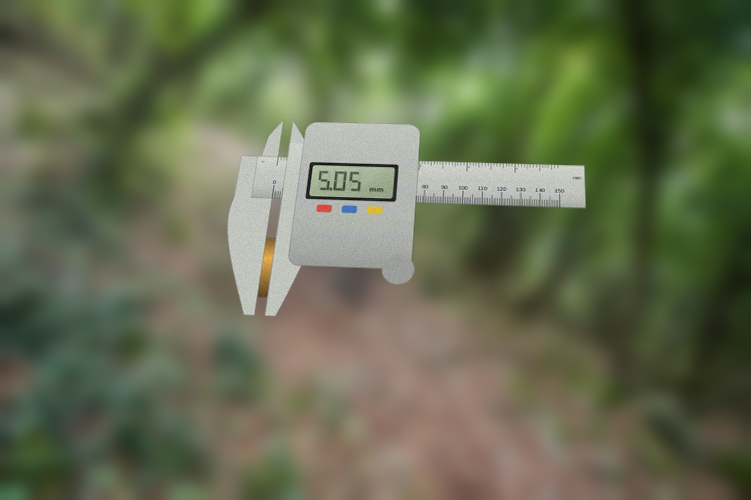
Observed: 5.05 mm
